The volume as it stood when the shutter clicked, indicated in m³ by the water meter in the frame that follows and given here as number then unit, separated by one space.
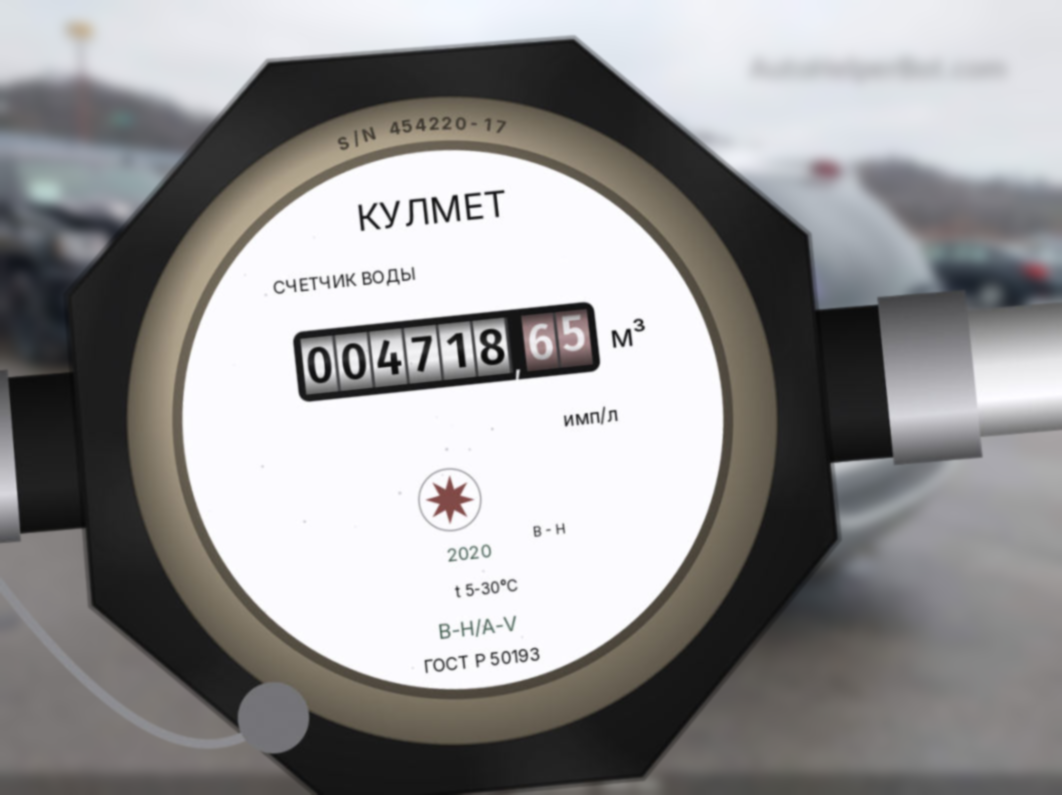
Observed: 4718.65 m³
